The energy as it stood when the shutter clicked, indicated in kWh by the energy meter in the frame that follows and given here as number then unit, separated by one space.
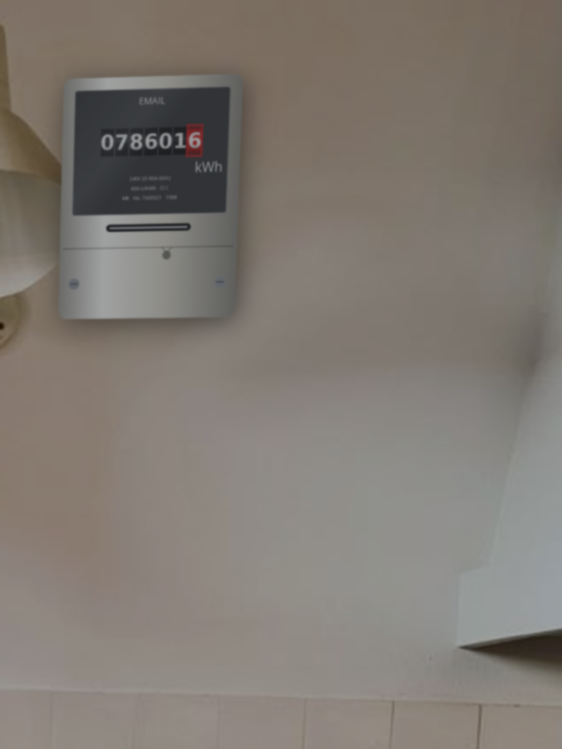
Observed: 78601.6 kWh
